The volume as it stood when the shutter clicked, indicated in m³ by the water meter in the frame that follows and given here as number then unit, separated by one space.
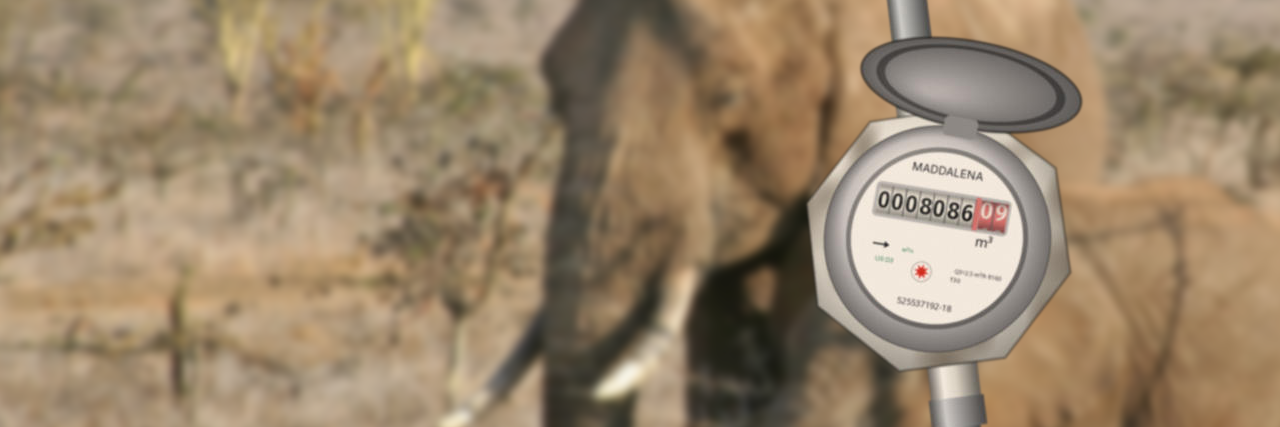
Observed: 8086.09 m³
